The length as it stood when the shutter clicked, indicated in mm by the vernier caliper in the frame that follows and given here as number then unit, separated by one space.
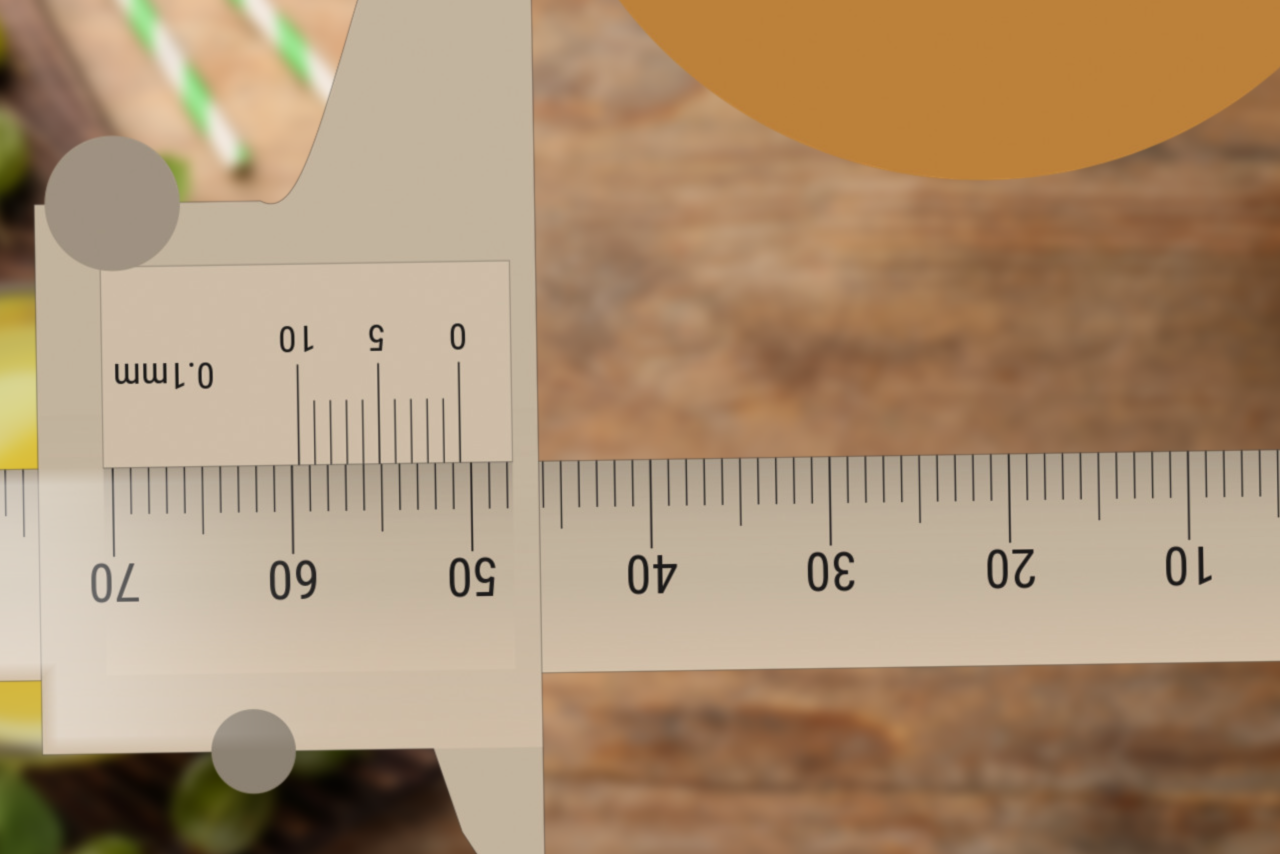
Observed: 50.6 mm
